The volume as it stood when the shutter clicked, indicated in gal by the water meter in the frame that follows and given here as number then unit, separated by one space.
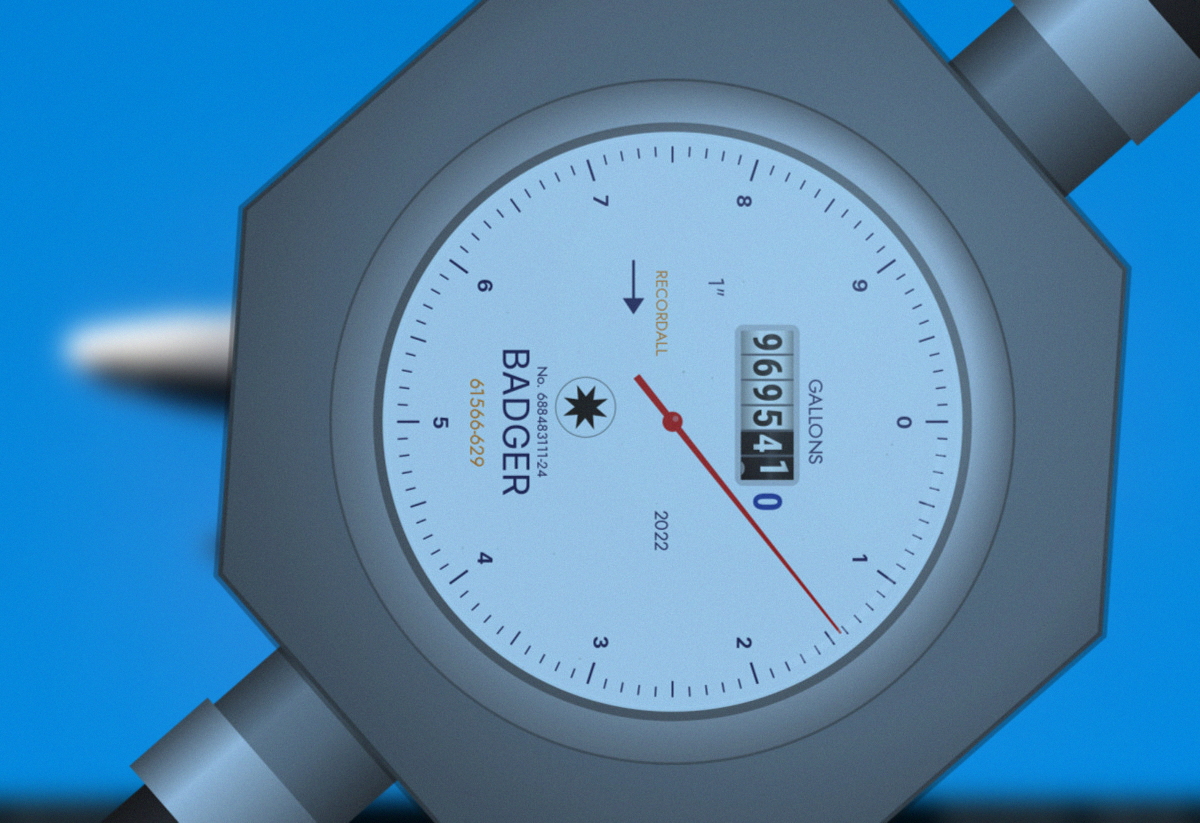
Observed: 9695411.4 gal
